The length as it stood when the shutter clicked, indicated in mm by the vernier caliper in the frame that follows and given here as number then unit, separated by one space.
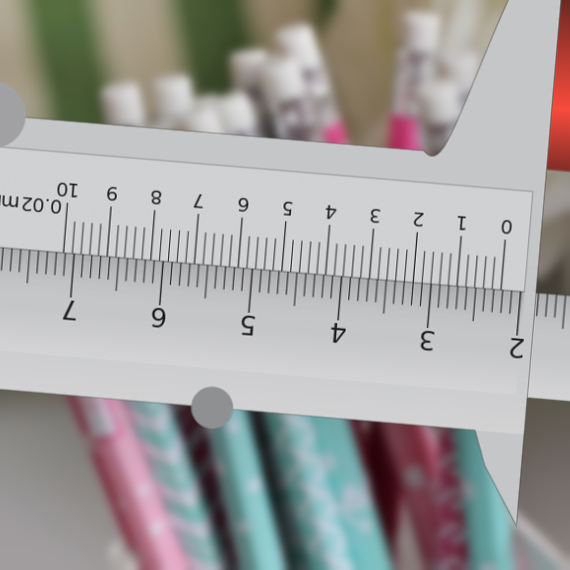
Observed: 22.2 mm
